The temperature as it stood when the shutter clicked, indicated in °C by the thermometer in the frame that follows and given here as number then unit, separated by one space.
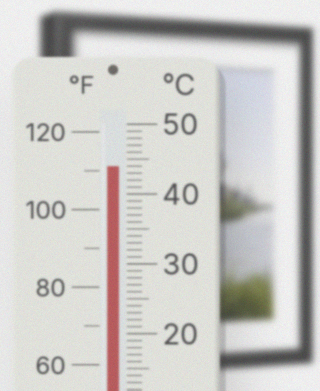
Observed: 44 °C
